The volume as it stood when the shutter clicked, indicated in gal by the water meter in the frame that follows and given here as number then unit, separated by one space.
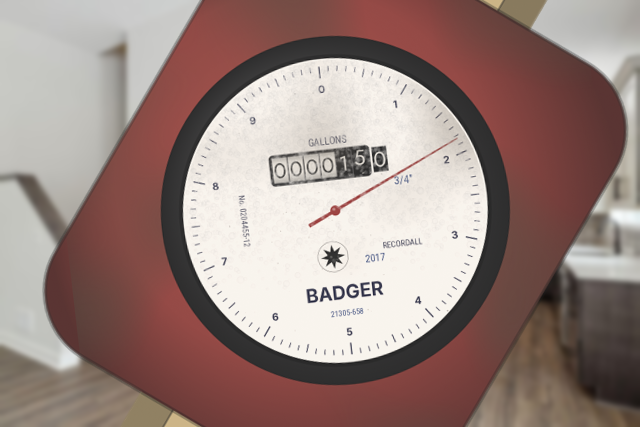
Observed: 151.8 gal
